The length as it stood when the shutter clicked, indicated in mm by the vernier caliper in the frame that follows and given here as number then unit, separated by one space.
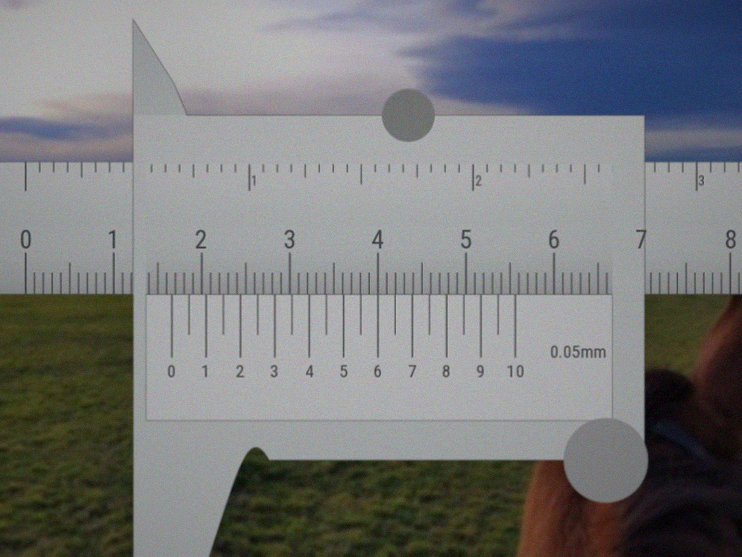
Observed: 16.6 mm
